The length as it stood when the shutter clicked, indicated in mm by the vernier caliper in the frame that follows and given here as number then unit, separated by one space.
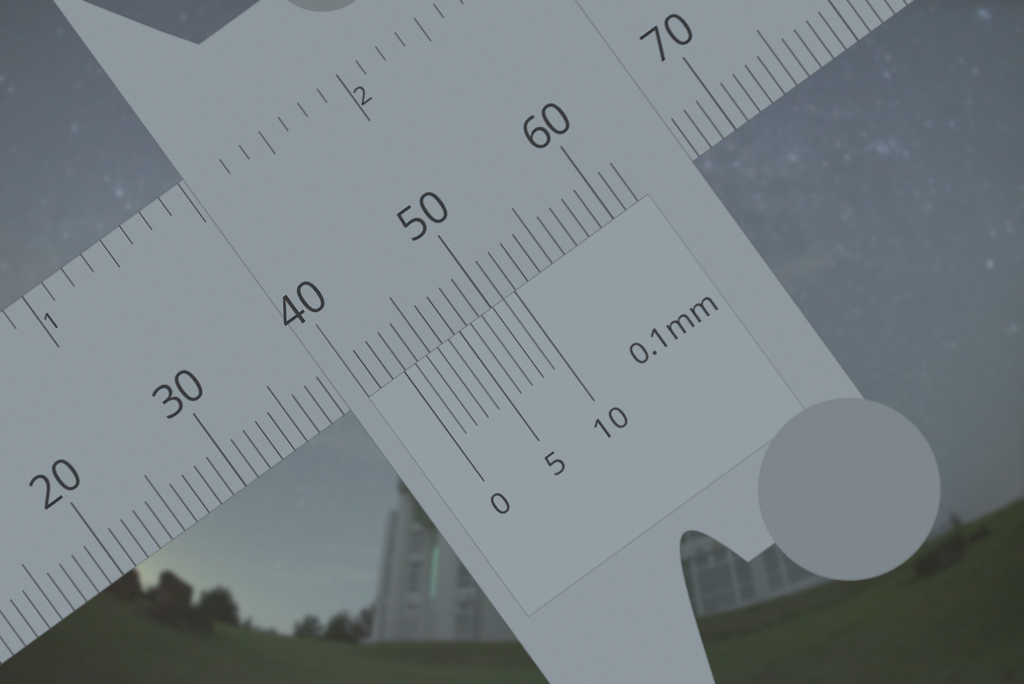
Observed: 42.9 mm
